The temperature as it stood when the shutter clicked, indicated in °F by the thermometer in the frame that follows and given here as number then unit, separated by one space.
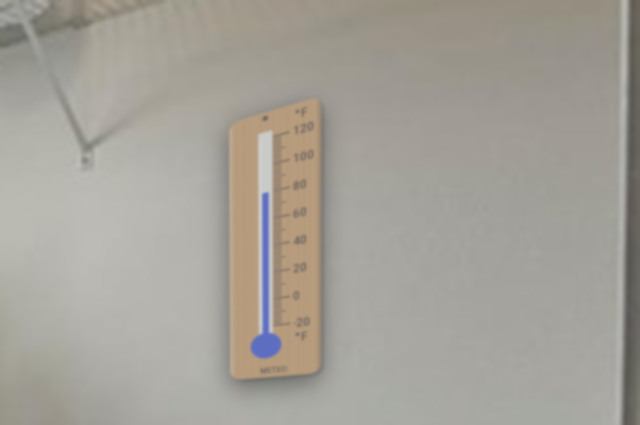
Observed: 80 °F
